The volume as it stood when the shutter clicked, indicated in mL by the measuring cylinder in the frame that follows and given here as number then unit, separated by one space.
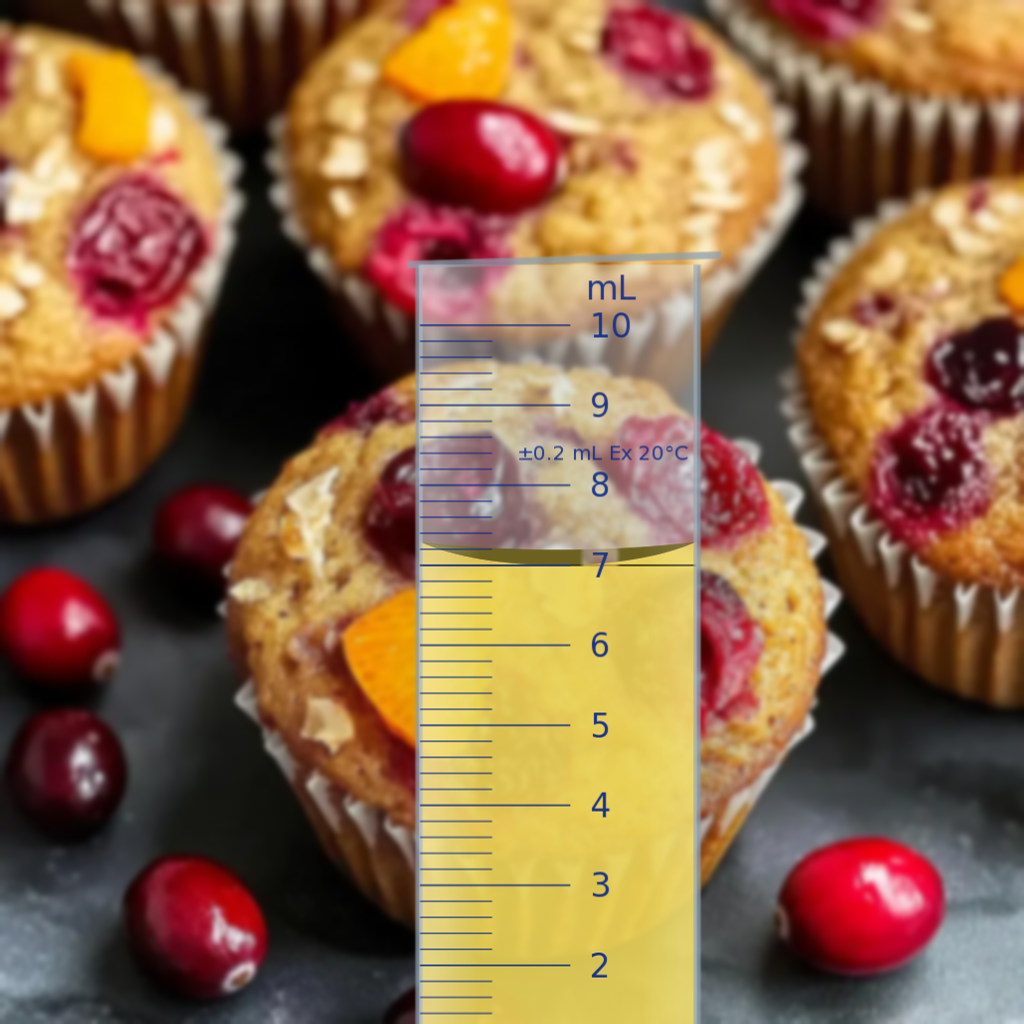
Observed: 7 mL
